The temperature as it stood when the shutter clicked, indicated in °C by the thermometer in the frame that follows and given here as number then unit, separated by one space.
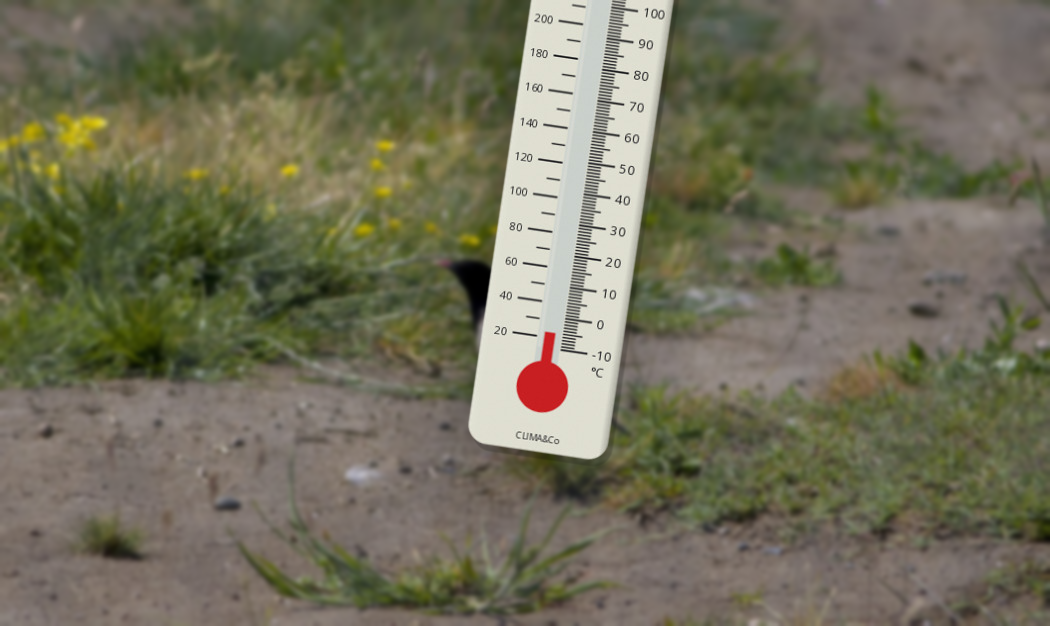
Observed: -5 °C
